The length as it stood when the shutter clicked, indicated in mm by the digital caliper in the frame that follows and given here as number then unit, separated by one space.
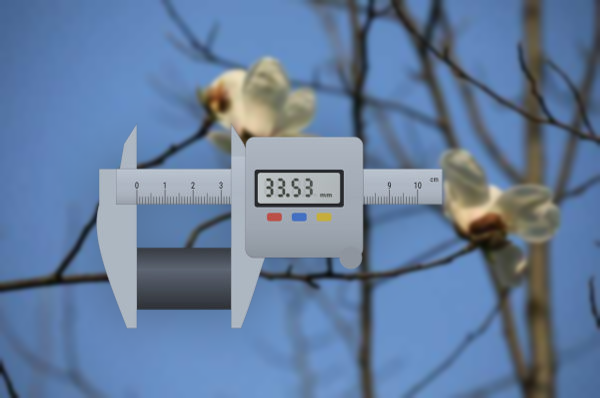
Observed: 33.53 mm
